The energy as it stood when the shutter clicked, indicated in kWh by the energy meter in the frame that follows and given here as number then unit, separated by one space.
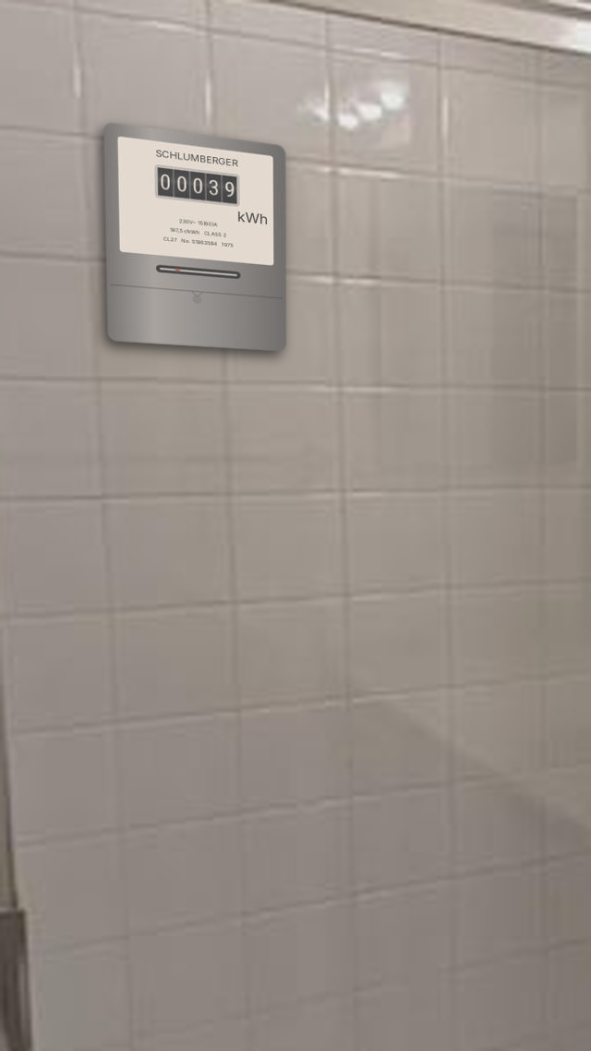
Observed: 39 kWh
